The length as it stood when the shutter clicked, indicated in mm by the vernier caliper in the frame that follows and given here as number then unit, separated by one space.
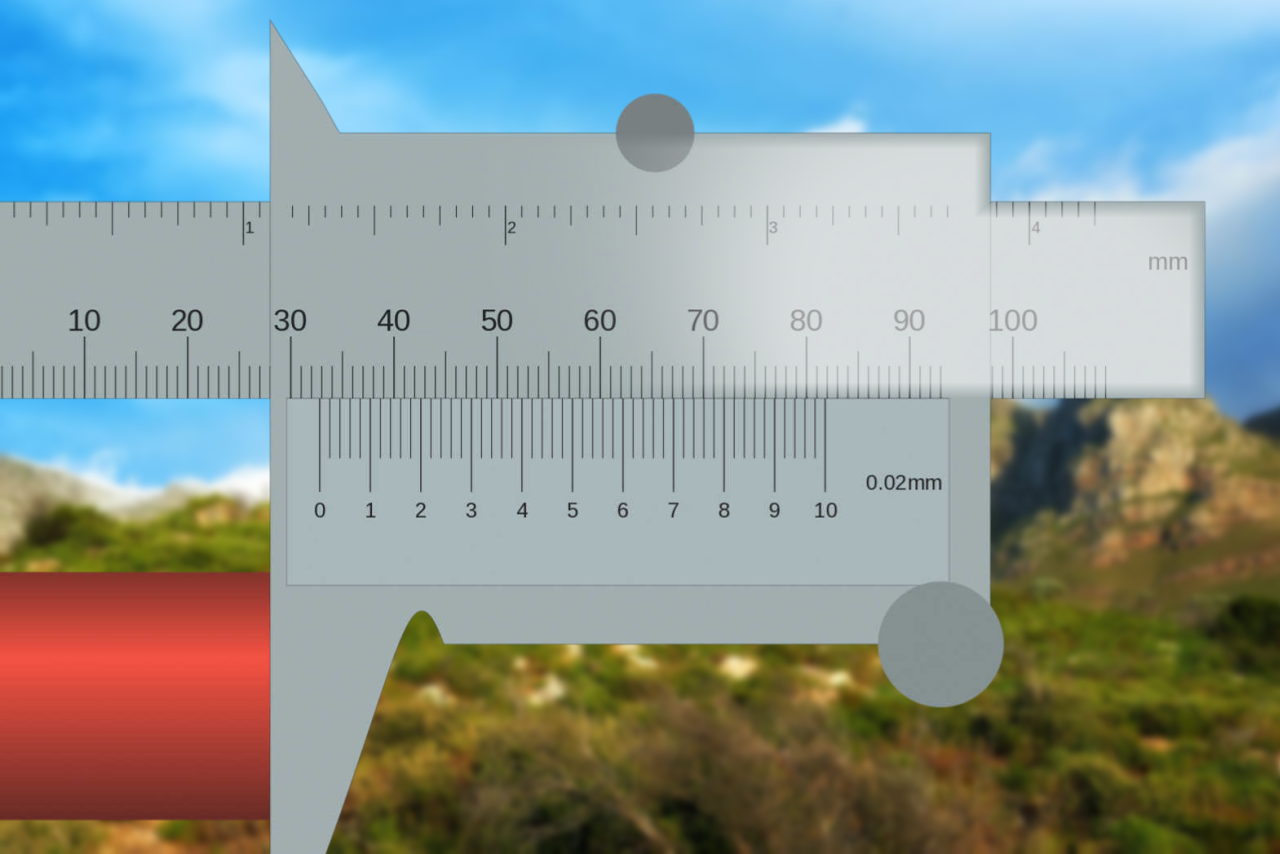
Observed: 32.8 mm
